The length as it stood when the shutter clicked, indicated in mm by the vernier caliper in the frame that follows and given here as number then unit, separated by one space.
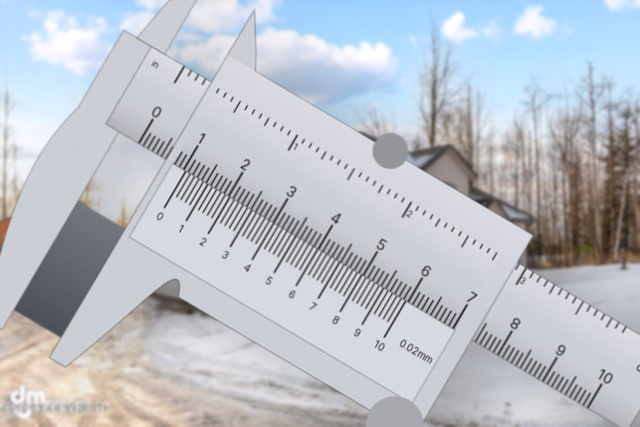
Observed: 10.5 mm
